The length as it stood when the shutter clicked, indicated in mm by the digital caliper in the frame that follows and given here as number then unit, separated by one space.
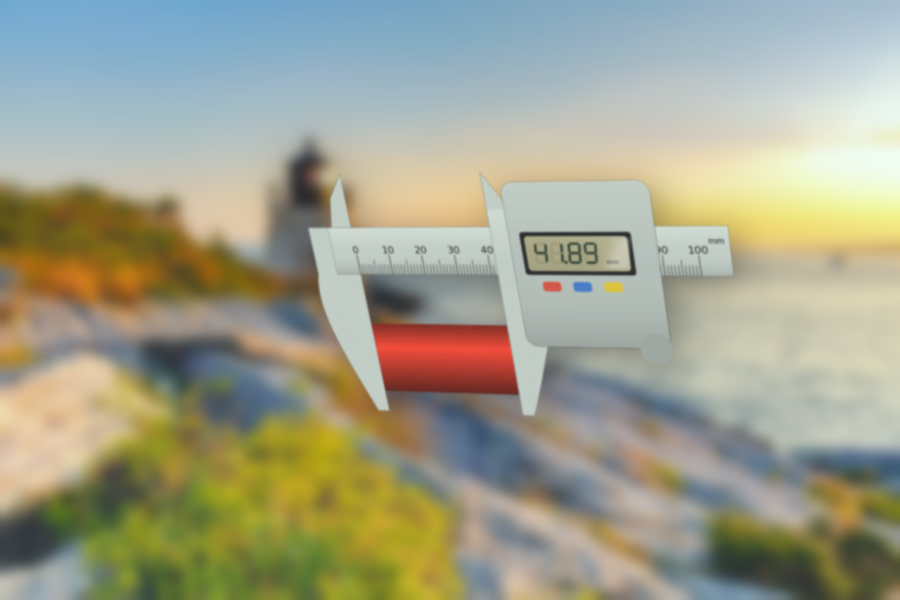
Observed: 41.89 mm
